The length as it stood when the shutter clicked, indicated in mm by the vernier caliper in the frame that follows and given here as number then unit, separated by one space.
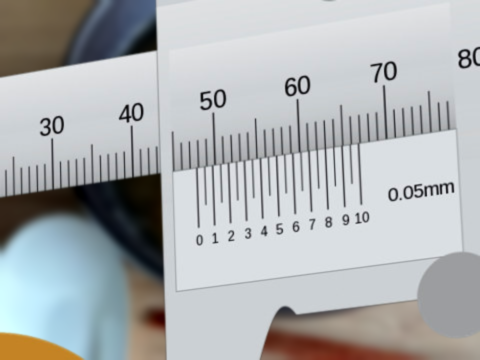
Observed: 47.8 mm
